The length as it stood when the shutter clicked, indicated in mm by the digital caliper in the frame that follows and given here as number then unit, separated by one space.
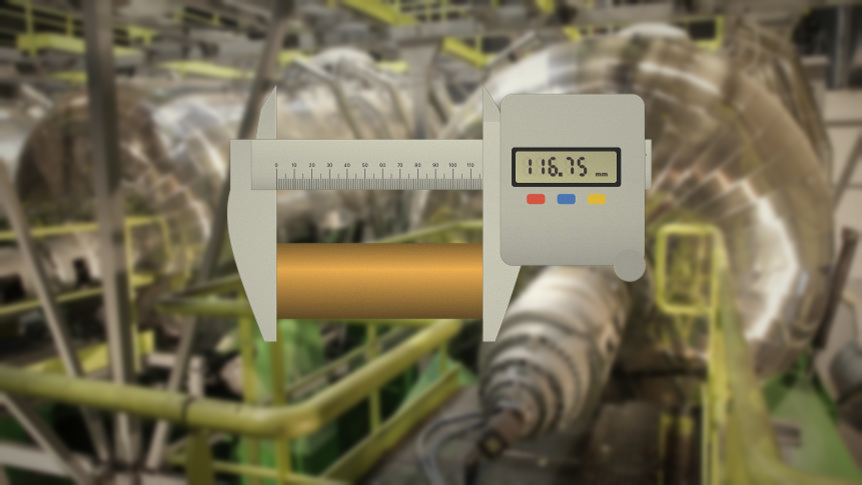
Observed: 116.75 mm
